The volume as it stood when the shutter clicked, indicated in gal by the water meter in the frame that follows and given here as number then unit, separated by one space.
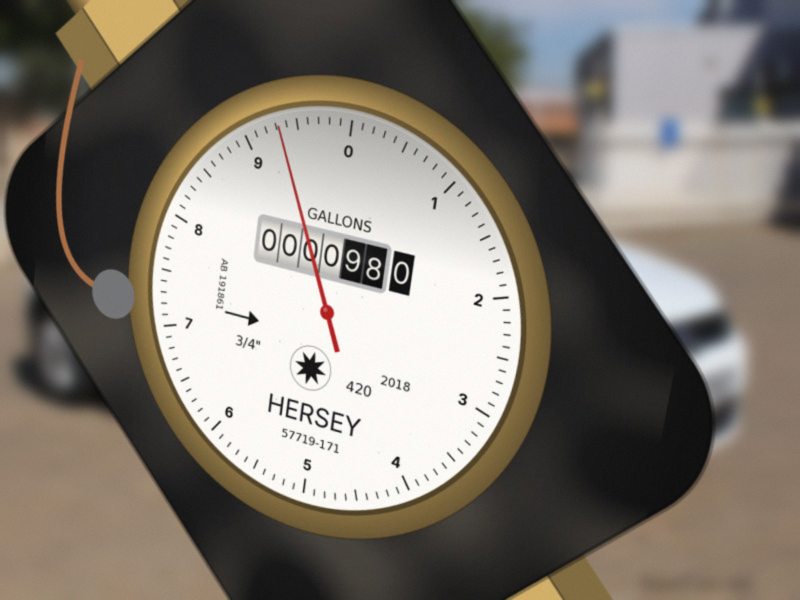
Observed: 979.3 gal
